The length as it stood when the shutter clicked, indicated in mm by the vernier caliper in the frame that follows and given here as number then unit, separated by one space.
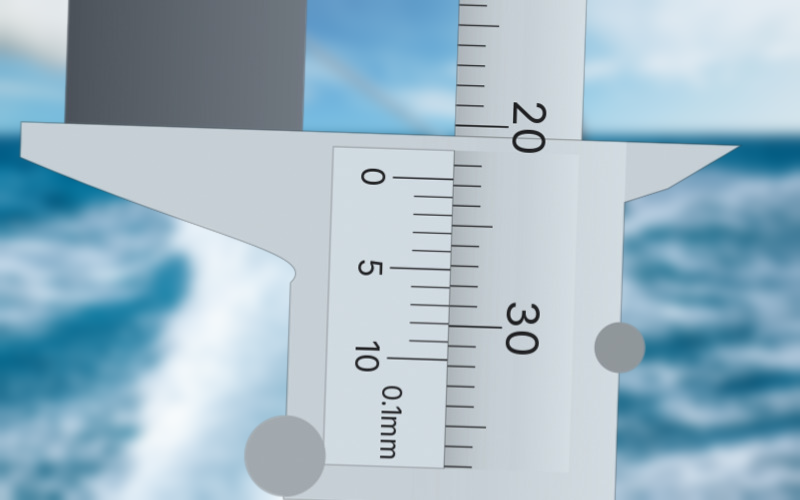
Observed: 22.7 mm
